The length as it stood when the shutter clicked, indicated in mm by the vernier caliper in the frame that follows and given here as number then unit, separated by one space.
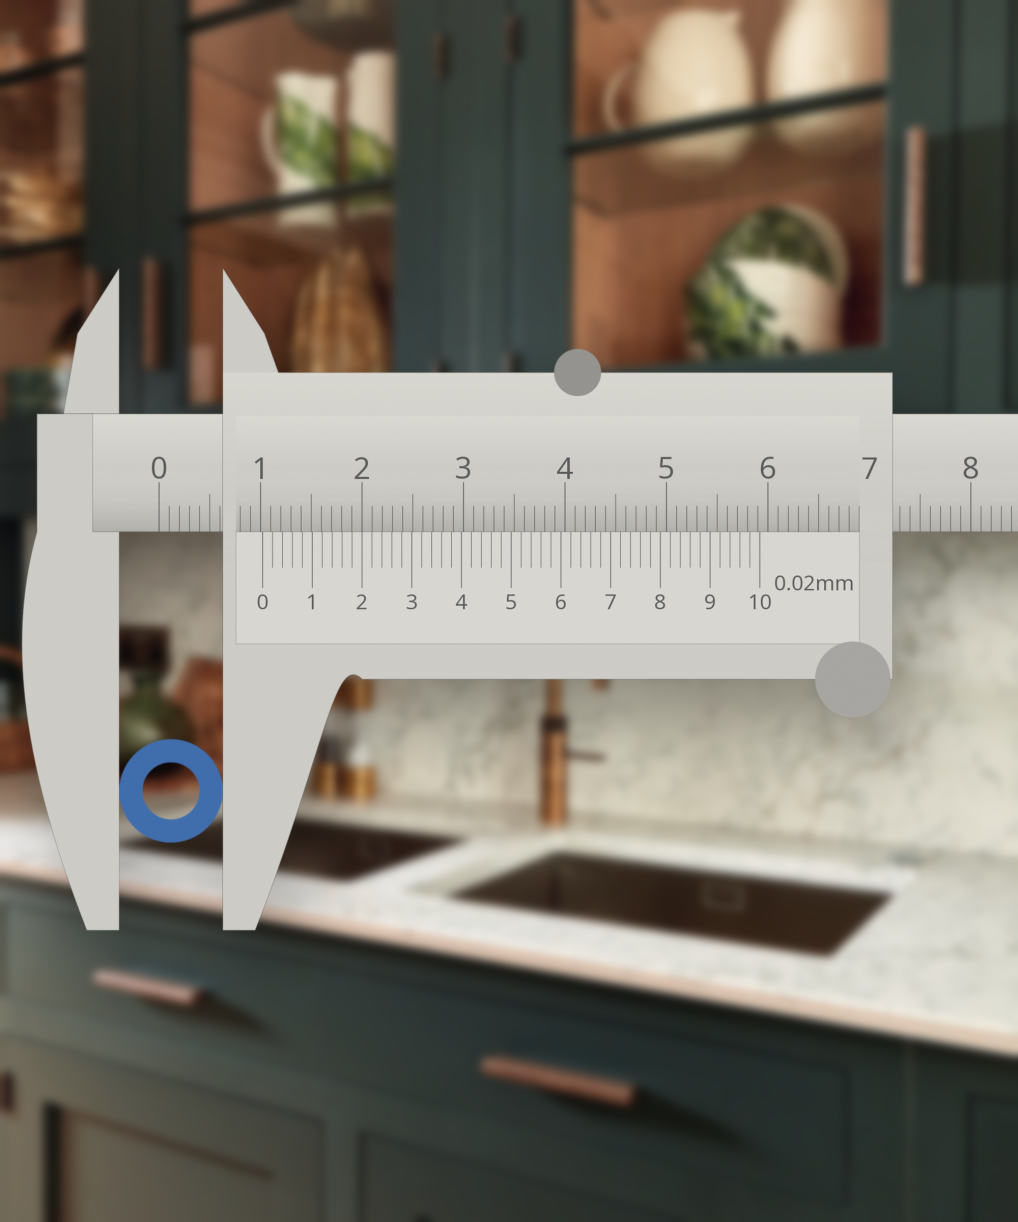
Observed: 10.2 mm
